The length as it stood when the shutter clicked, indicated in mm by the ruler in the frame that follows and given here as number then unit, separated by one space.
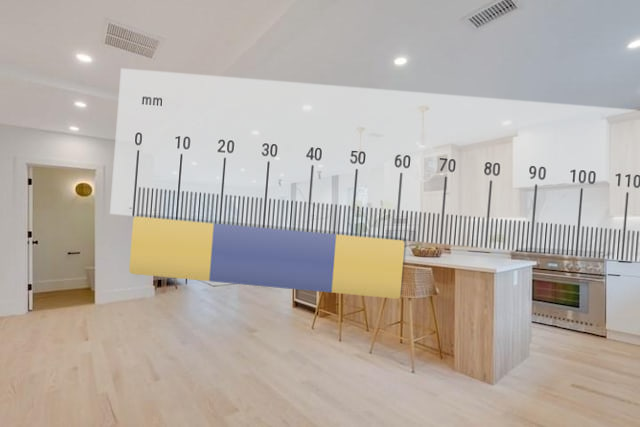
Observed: 62 mm
